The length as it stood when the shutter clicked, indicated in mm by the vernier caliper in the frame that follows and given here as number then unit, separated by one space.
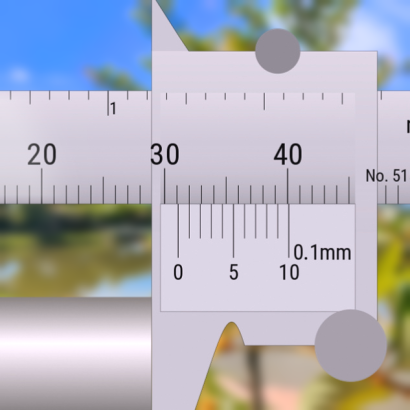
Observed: 31.1 mm
